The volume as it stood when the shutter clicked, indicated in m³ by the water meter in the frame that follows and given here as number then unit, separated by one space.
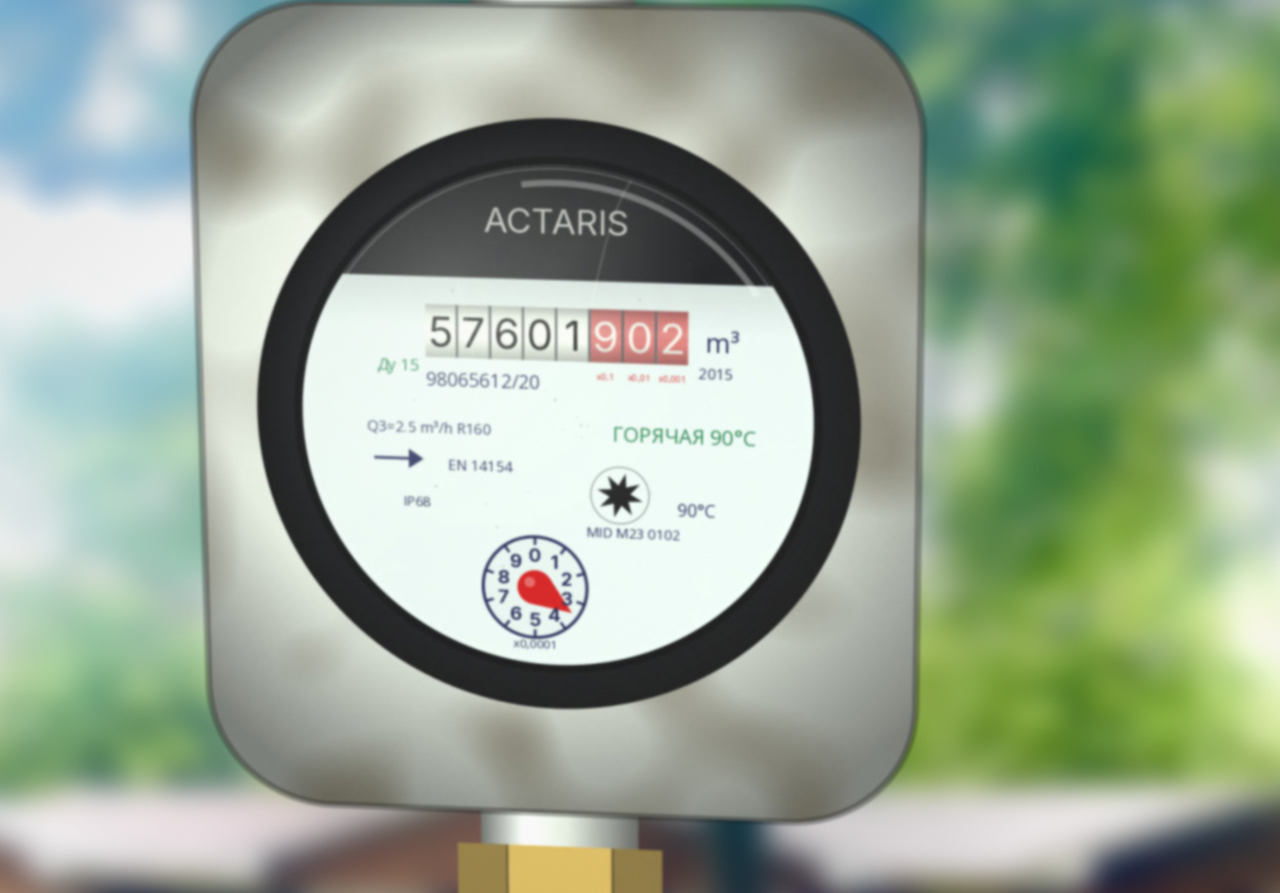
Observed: 57601.9023 m³
